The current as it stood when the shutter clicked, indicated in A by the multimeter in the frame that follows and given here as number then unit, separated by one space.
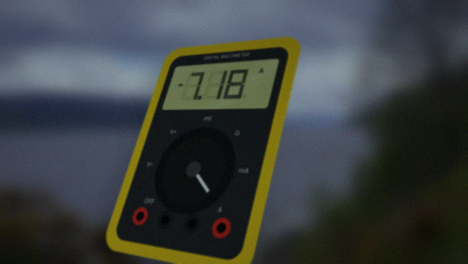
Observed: -7.18 A
